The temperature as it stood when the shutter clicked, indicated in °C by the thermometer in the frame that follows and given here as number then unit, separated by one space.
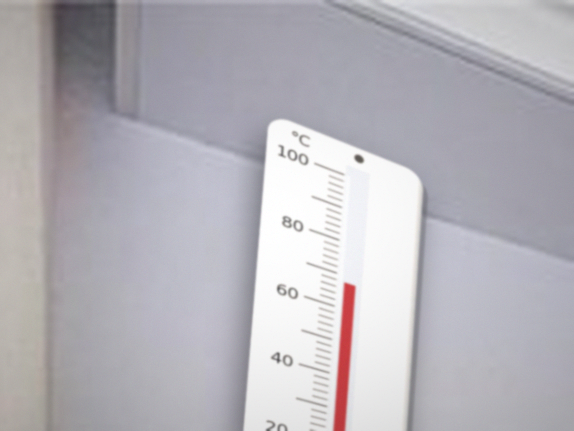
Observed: 68 °C
